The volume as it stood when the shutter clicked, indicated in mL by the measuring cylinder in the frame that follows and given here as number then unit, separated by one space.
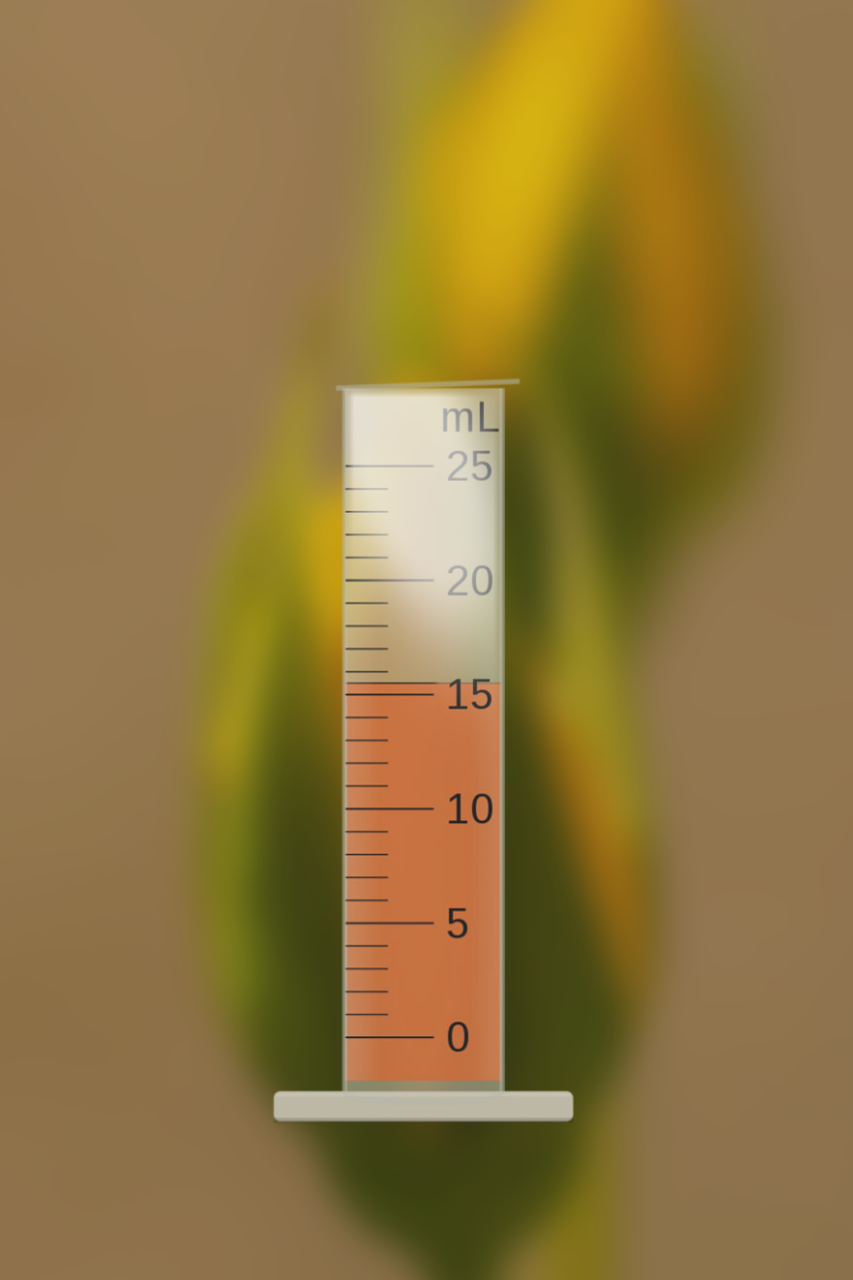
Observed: 15.5 mL
